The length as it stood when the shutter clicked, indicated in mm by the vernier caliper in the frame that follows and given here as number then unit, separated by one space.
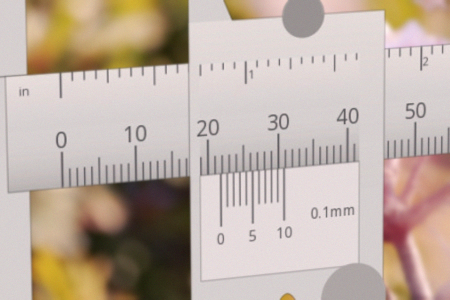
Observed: 21.8 mm
